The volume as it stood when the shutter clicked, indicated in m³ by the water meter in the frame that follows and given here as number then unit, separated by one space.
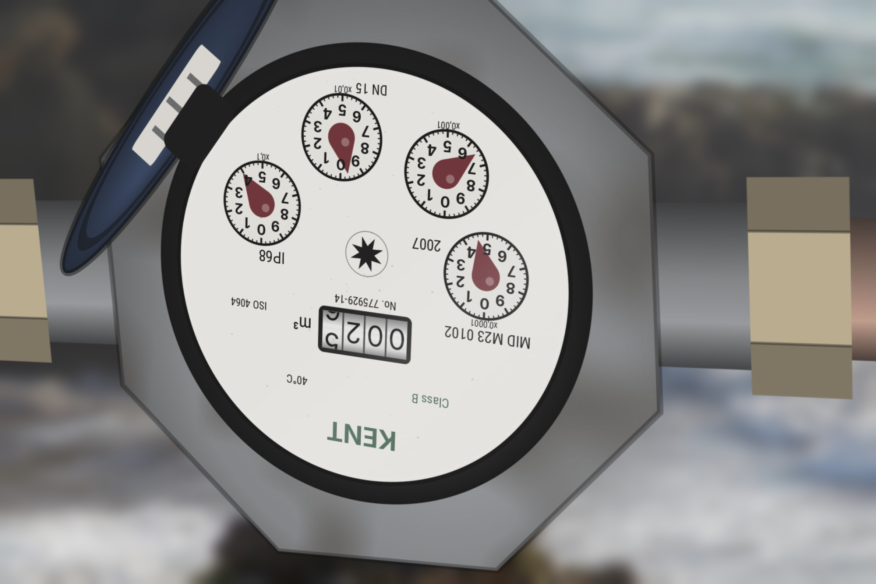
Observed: 25.3964 m³
